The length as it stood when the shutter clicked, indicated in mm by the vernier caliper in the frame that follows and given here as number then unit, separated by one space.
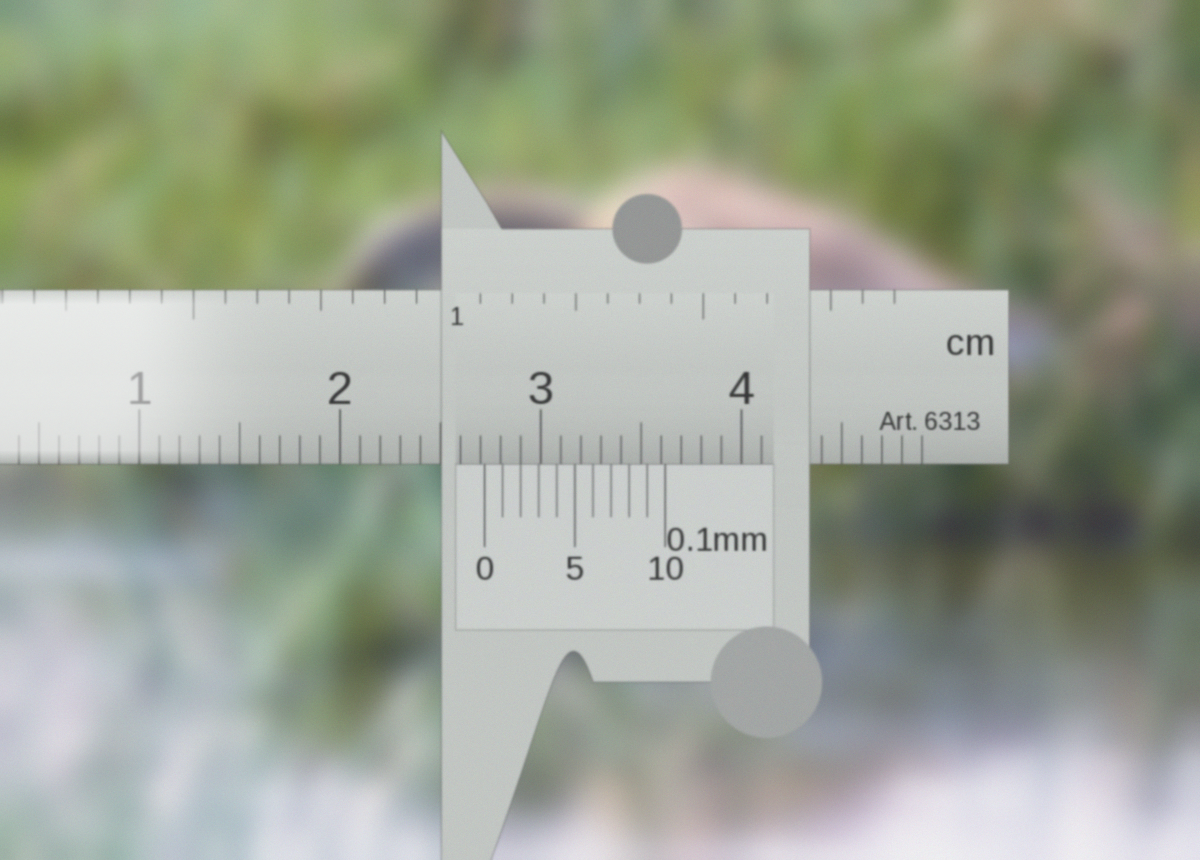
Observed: 27.2 mm
